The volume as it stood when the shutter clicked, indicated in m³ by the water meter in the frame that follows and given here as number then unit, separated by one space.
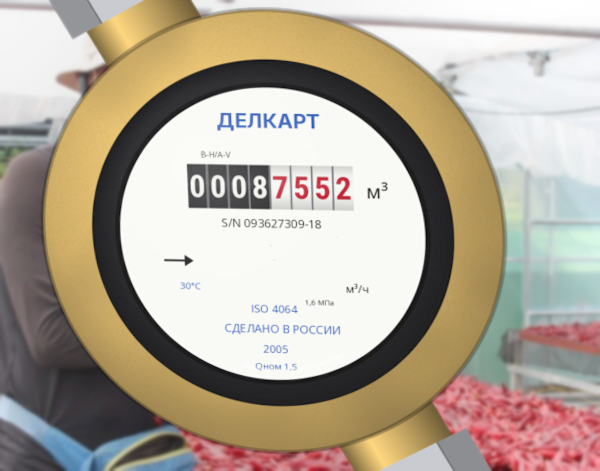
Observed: 8.7552 m³
